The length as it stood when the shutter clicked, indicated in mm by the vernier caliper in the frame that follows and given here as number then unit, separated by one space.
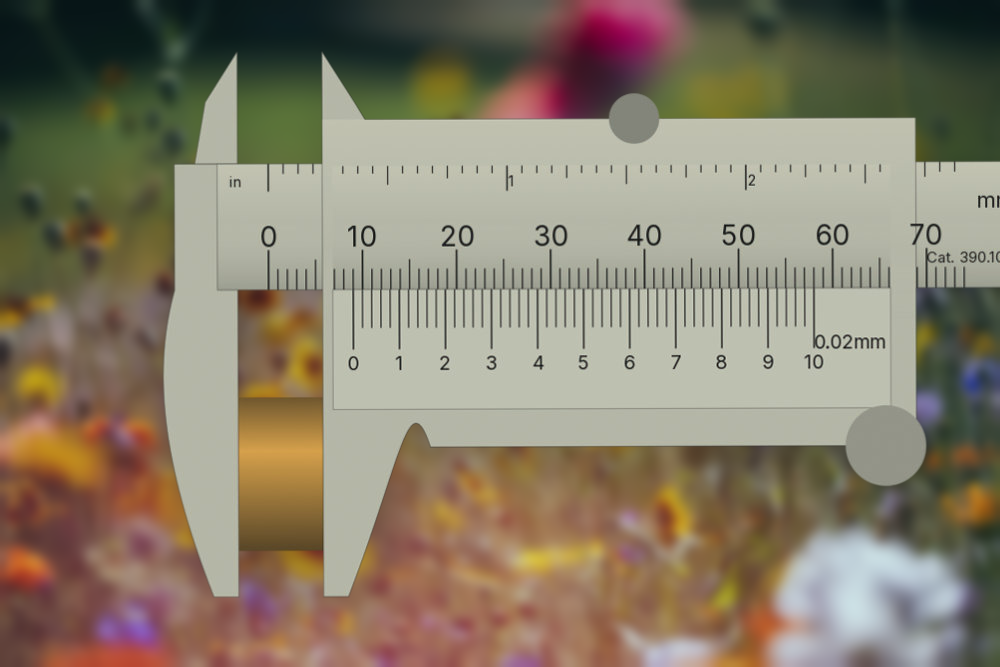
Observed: 9.0 mm
